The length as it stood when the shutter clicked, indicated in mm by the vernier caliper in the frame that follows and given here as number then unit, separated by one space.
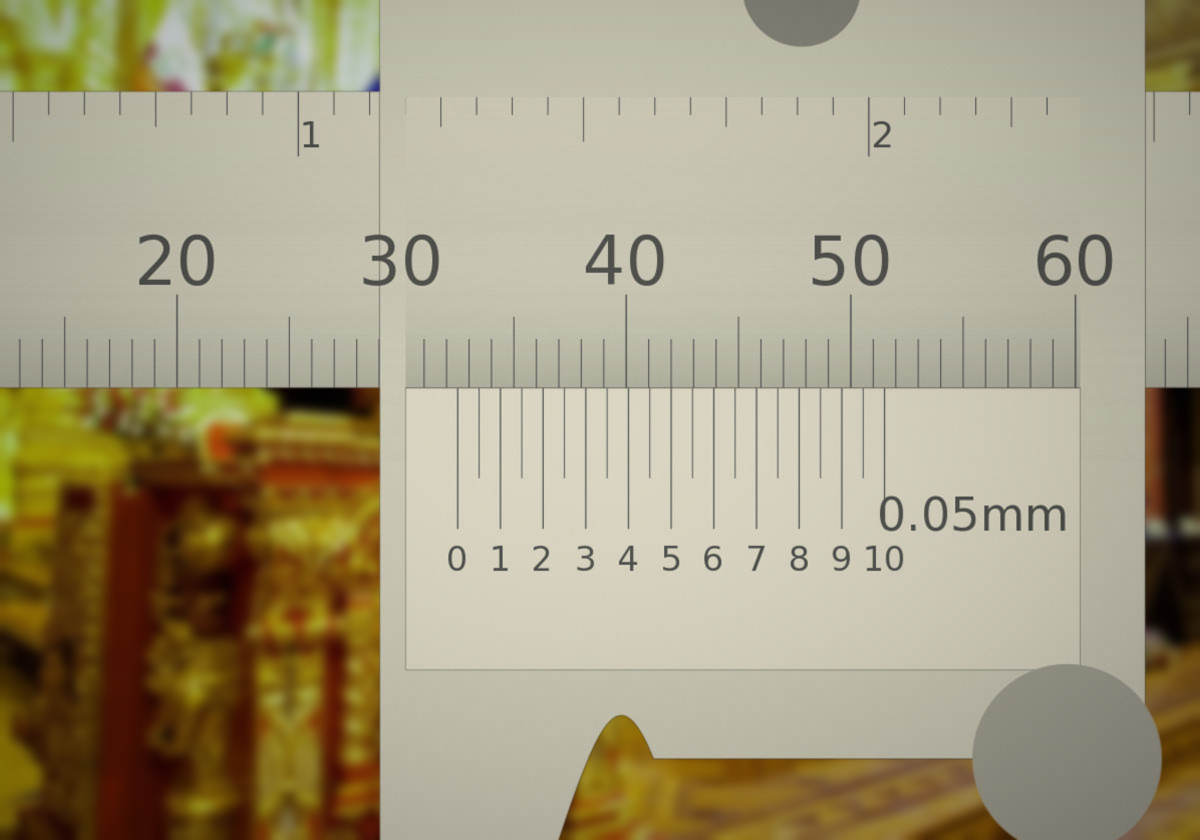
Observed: 32.5 mm
